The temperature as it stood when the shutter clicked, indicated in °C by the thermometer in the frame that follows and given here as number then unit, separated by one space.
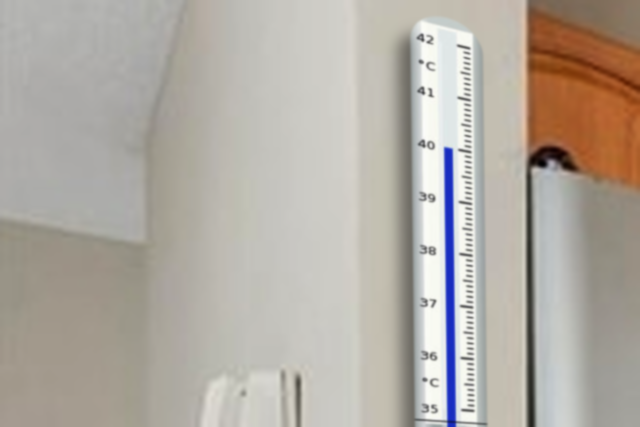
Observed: 40 °C
